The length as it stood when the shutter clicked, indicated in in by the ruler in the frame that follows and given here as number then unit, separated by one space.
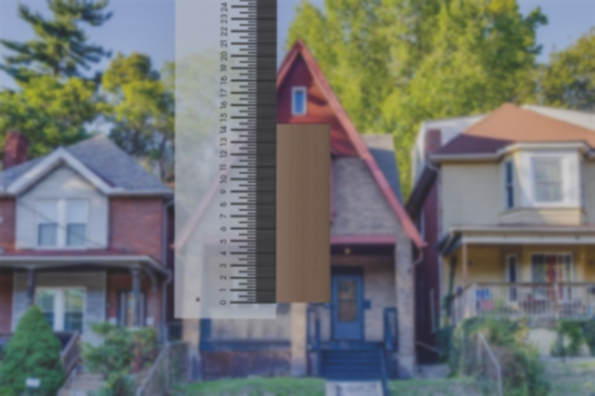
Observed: 14.5 in
